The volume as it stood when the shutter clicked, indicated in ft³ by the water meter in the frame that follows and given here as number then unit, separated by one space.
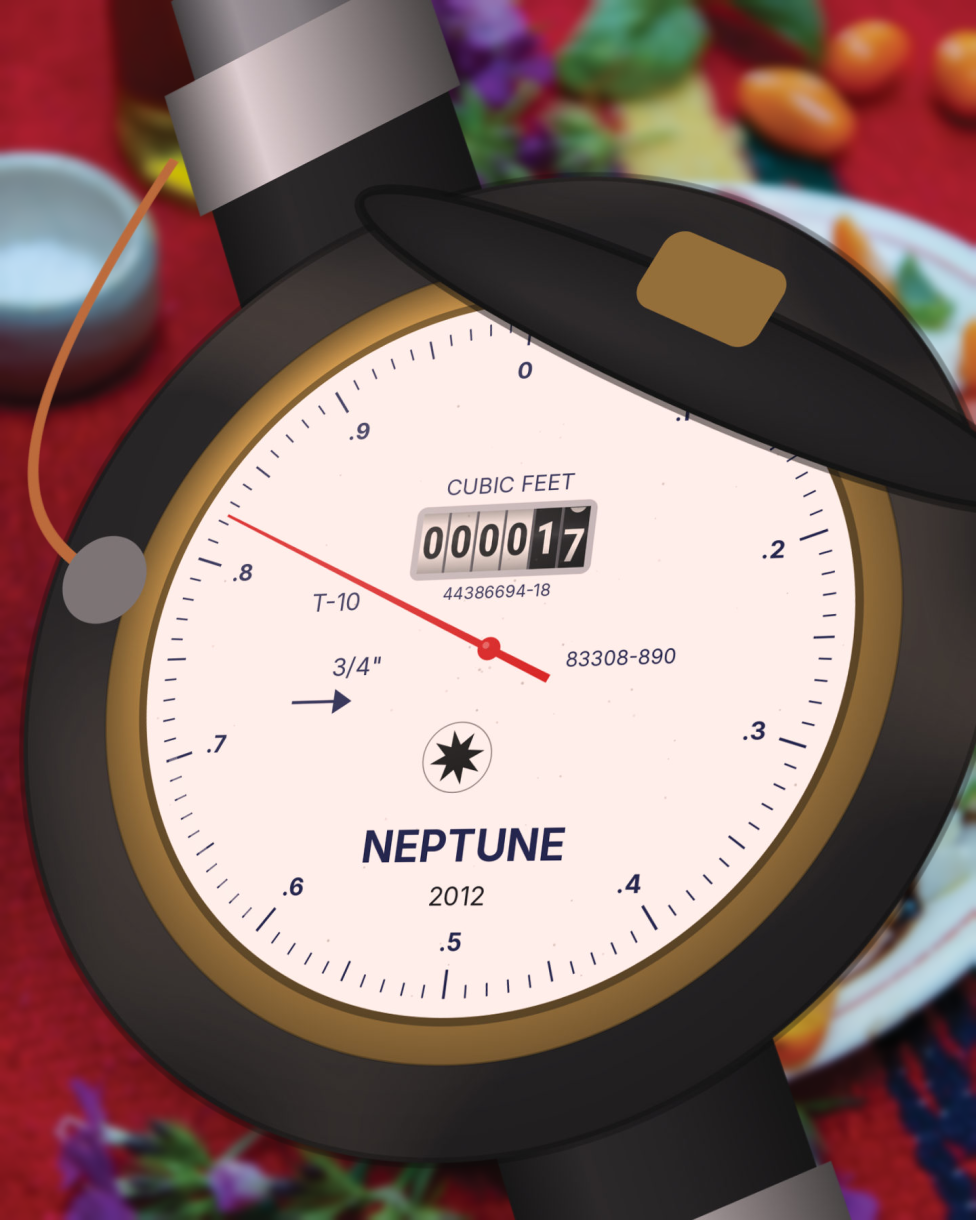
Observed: 16.82 ft³
